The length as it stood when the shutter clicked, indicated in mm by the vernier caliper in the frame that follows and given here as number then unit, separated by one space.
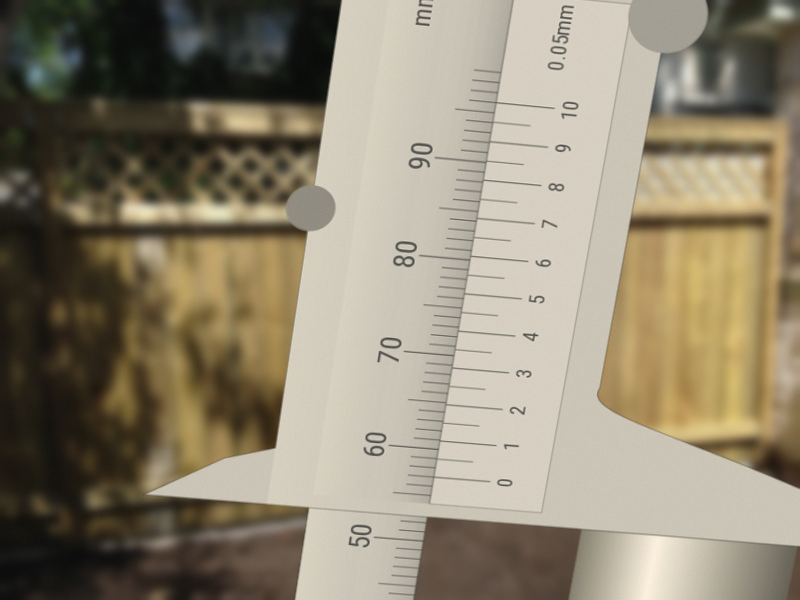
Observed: 57.0 mm
